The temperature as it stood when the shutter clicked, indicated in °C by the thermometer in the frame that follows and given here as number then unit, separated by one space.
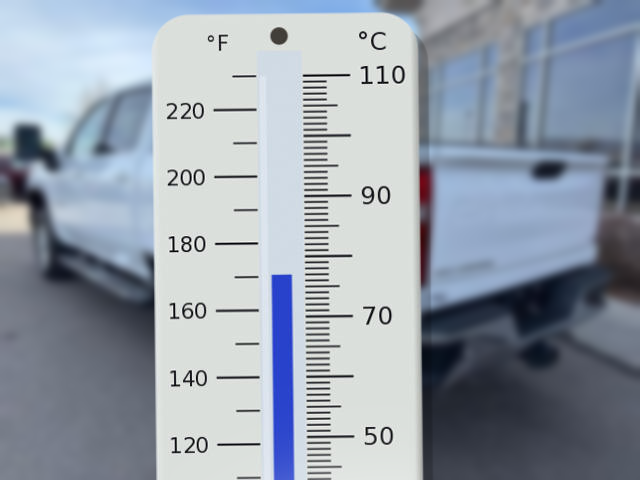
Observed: 77 °C
